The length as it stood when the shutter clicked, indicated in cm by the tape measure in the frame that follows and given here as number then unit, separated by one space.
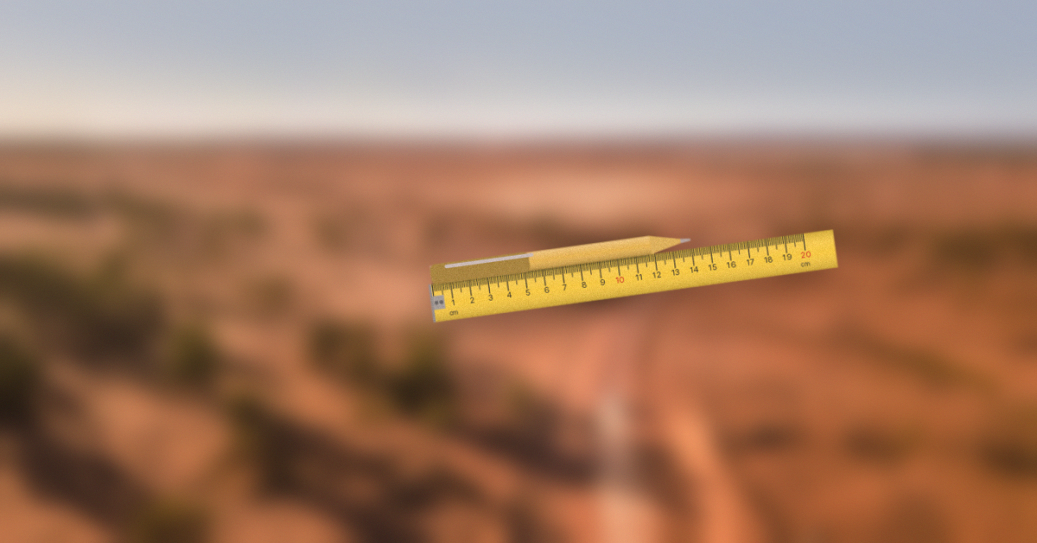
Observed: 14 cm
